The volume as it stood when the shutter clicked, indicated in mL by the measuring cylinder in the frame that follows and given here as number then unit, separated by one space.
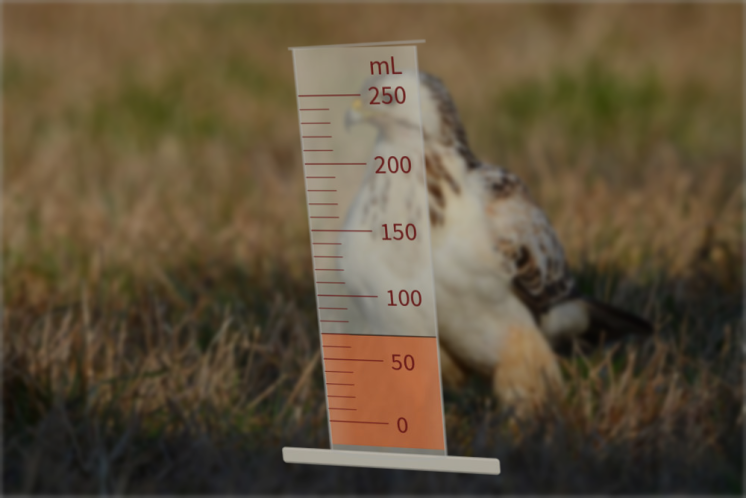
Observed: 70 mL
